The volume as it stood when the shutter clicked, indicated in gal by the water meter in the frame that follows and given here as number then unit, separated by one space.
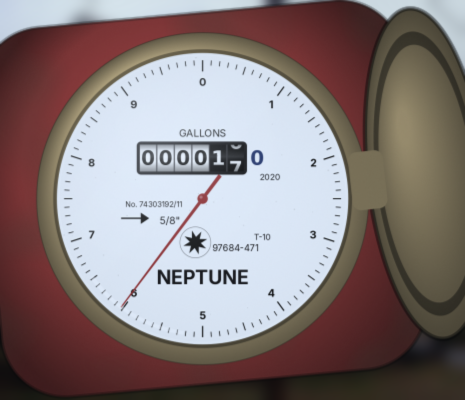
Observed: 166.0 gal
